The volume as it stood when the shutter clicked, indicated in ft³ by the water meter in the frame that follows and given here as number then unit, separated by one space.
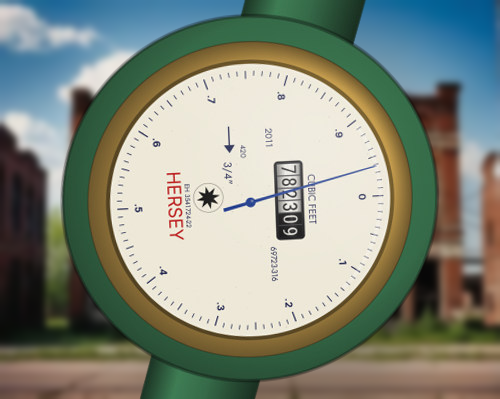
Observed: 782308.96 ft³
